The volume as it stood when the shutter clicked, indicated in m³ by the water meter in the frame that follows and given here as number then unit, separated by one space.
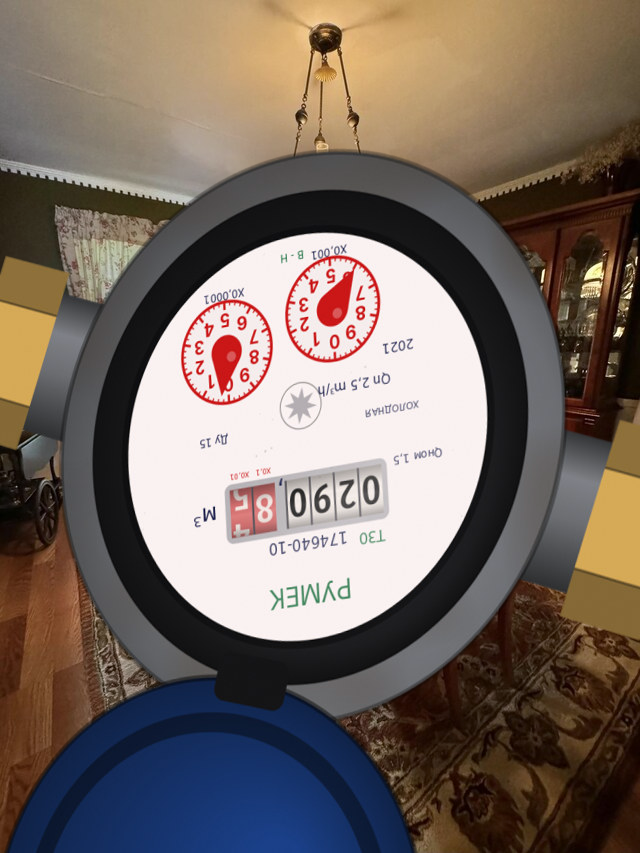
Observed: 290.8460 m³
